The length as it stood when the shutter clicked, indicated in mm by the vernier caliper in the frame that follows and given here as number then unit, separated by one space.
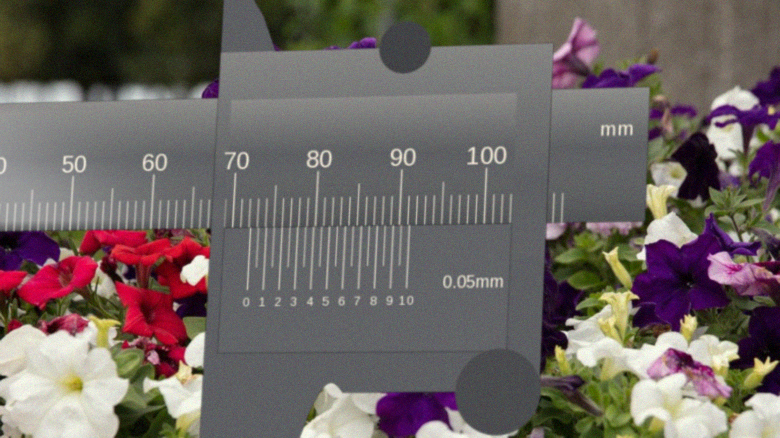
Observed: 72.2 mm
